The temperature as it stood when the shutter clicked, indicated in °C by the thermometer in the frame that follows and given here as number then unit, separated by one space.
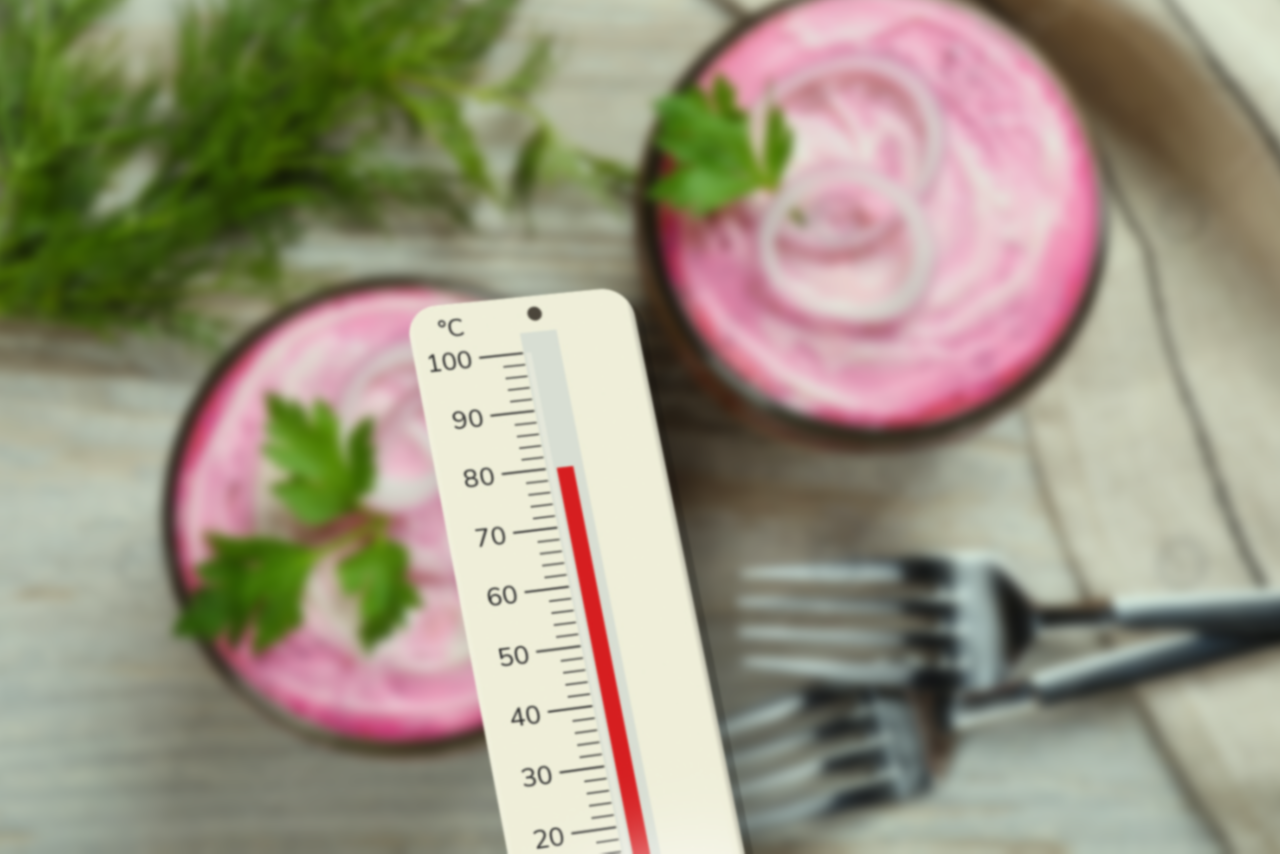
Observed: 80 °C
